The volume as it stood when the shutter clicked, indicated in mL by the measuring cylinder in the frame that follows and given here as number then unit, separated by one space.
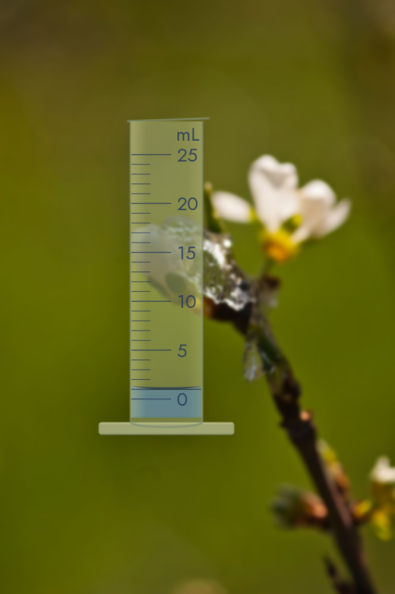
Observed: 1 mL
